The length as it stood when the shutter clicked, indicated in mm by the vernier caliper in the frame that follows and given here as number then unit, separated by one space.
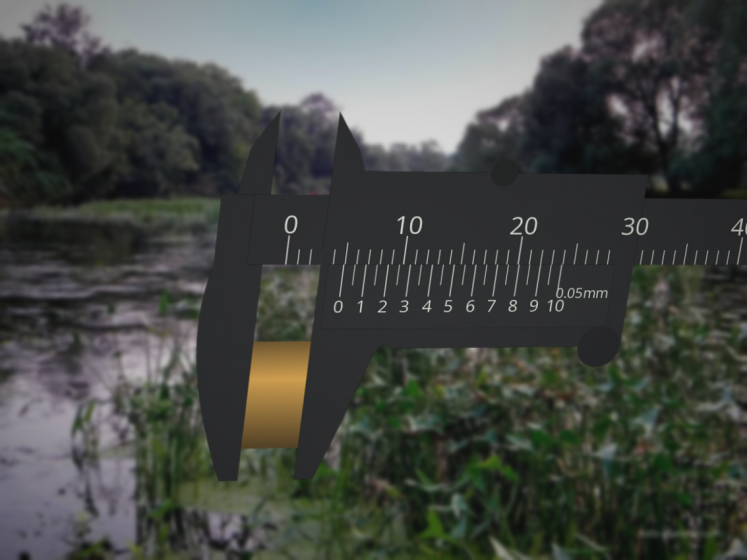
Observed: 4.9 mm
